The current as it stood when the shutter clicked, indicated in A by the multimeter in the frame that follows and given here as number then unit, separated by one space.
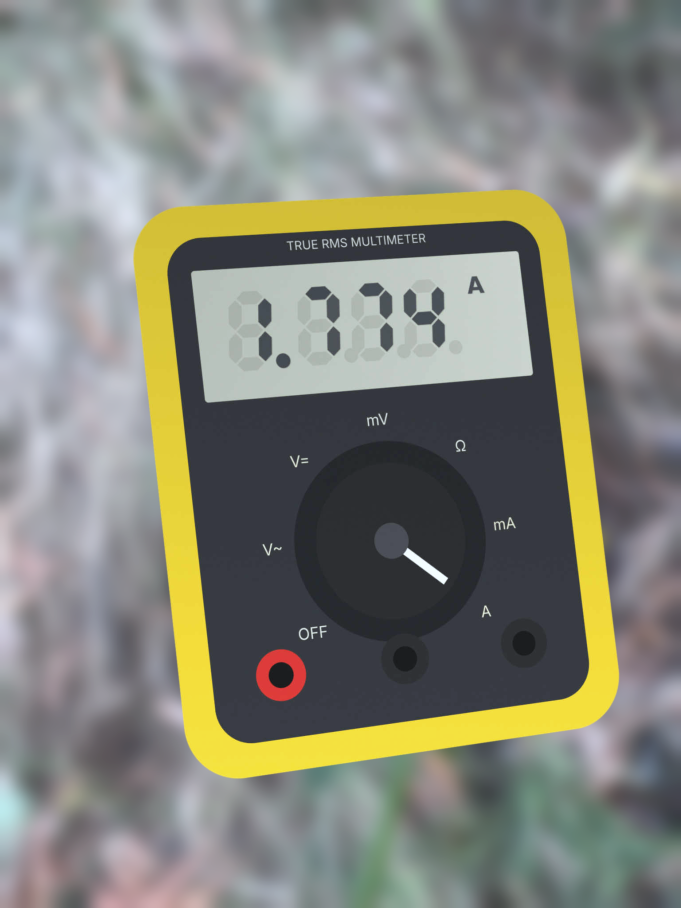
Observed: 1.774 A
